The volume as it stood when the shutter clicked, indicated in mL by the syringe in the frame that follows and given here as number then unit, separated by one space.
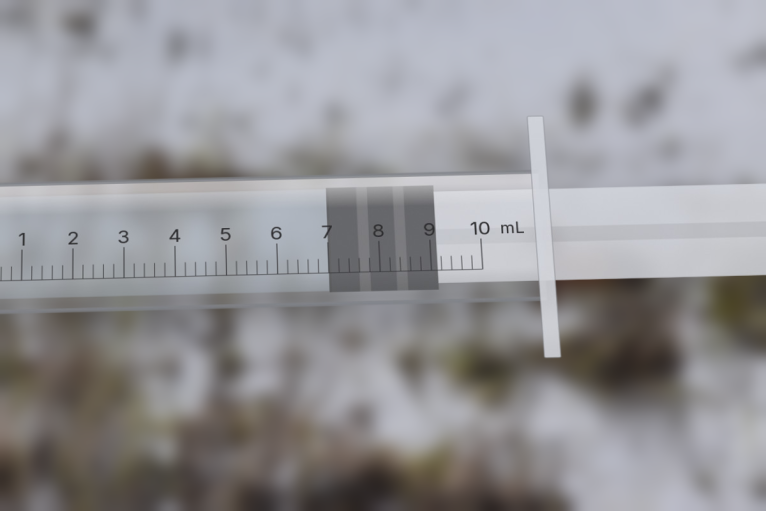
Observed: 7 mL
